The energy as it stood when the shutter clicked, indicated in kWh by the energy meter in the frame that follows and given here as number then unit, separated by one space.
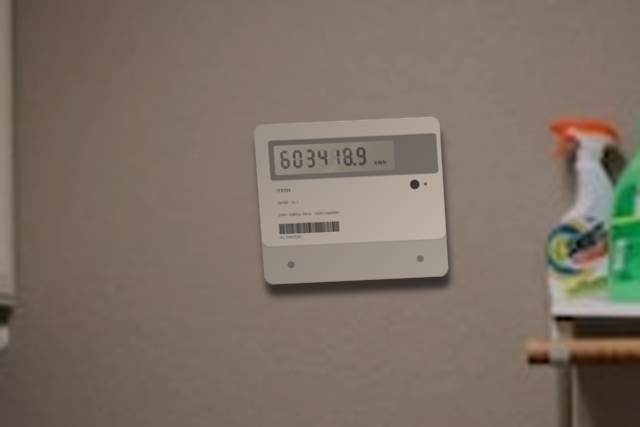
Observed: 603418.9 kWh
